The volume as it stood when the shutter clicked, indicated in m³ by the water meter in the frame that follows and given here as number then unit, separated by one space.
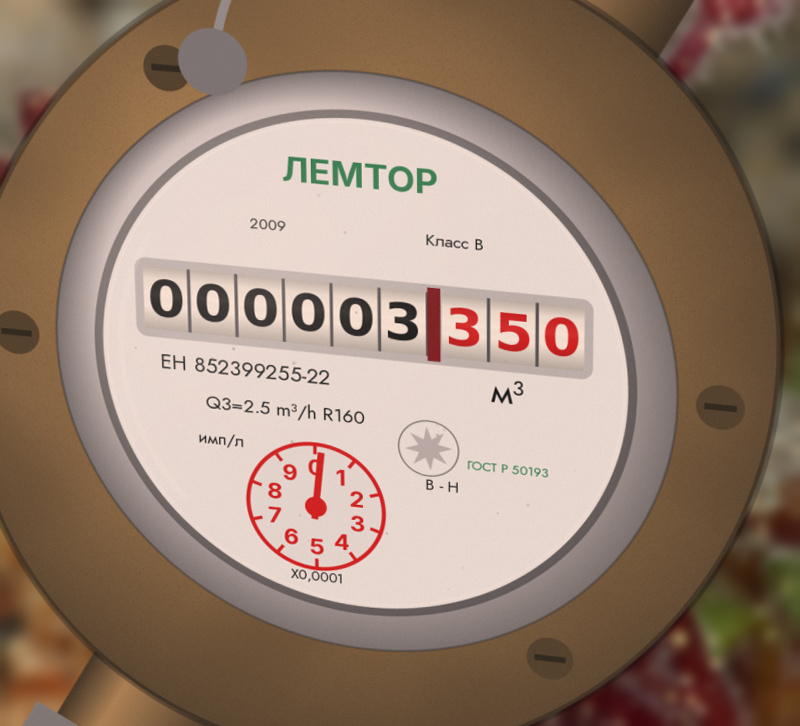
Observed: 3.3500 m³
